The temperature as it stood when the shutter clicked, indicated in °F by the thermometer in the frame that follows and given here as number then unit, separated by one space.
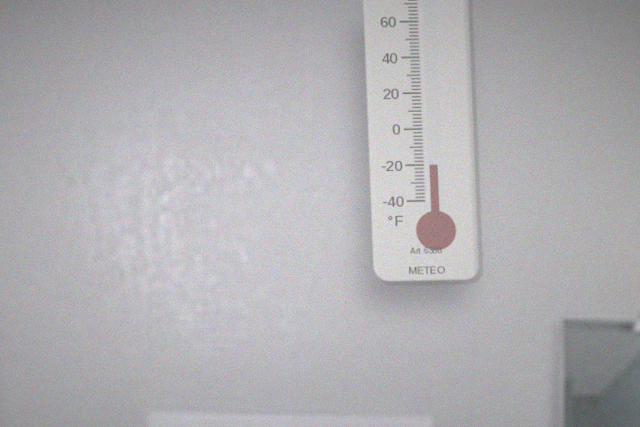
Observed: -20 °F
